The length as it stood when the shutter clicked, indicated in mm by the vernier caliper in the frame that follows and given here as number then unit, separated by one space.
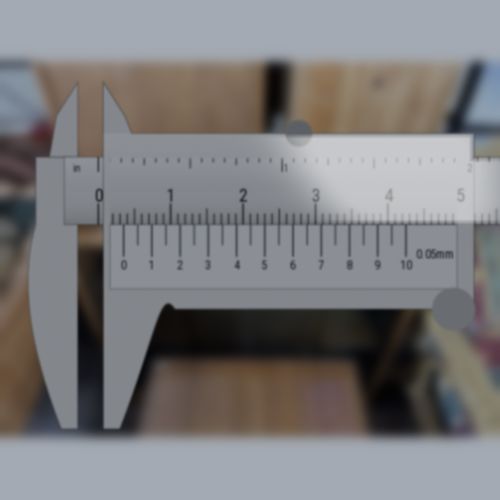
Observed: 3.5 mm
